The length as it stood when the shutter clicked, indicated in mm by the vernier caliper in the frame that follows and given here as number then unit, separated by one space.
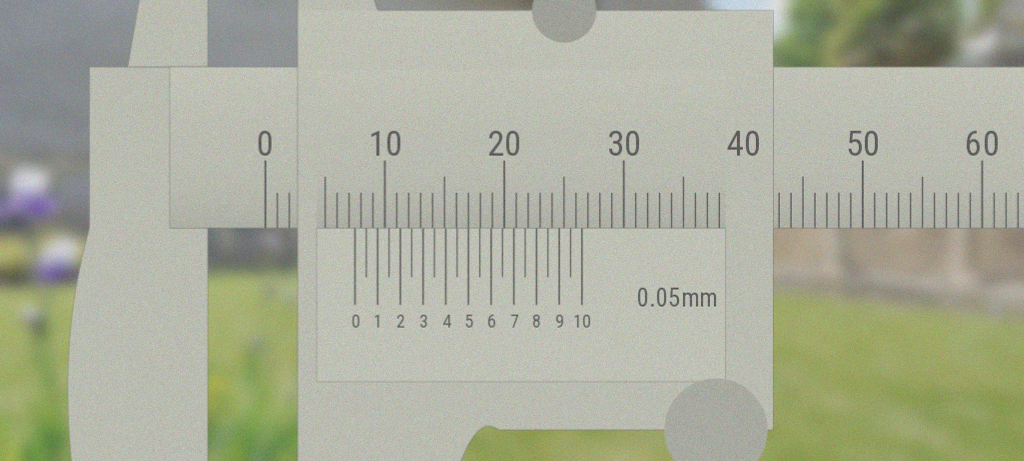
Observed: 7.5 mm
